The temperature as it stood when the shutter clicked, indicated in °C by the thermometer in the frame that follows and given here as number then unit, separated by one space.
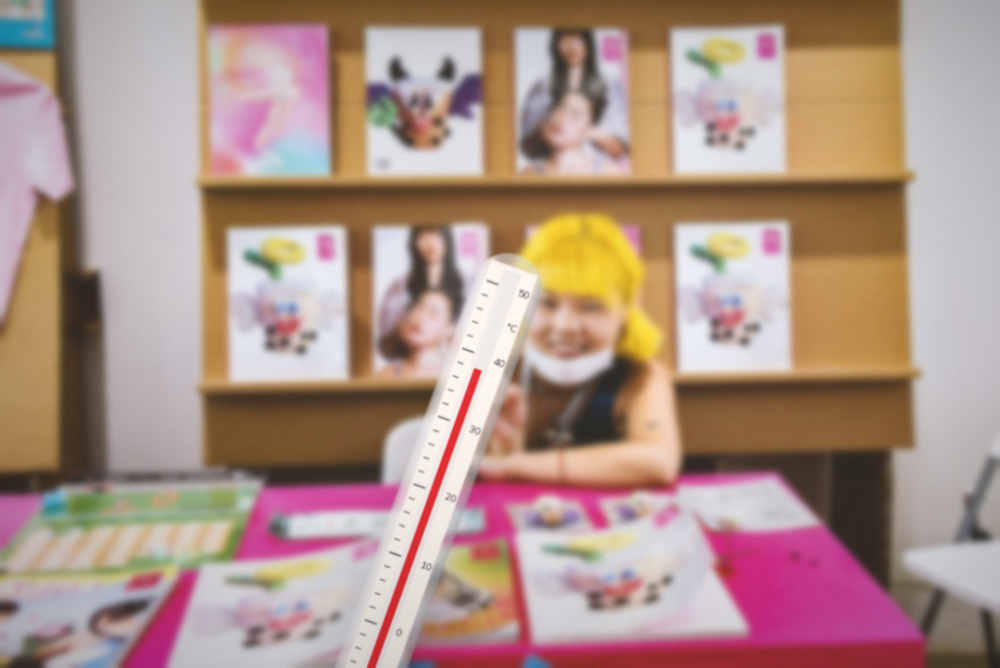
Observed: 38 °C
